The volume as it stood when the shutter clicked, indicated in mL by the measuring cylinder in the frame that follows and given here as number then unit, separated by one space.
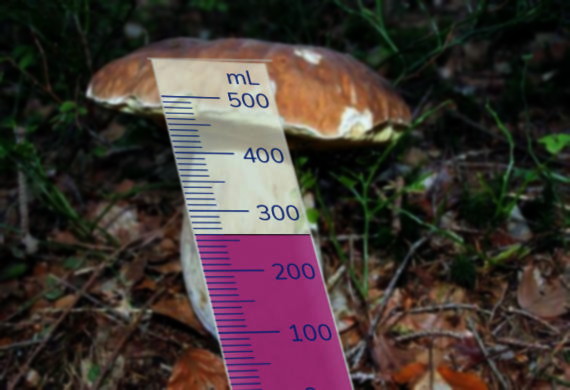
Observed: 260 mL
